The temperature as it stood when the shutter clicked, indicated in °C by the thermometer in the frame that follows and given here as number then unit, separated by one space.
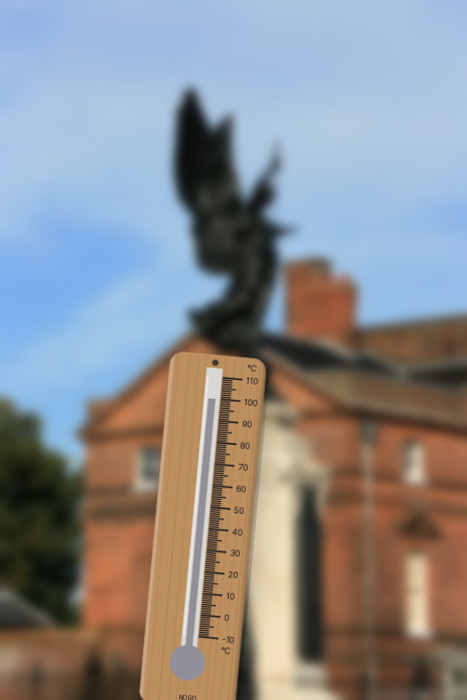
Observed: 100 °C
